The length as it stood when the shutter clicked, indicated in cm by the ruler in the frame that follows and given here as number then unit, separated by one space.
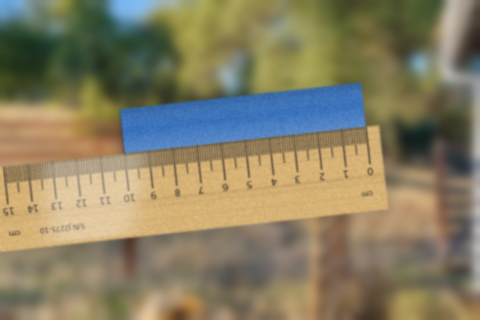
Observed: 10 cm
